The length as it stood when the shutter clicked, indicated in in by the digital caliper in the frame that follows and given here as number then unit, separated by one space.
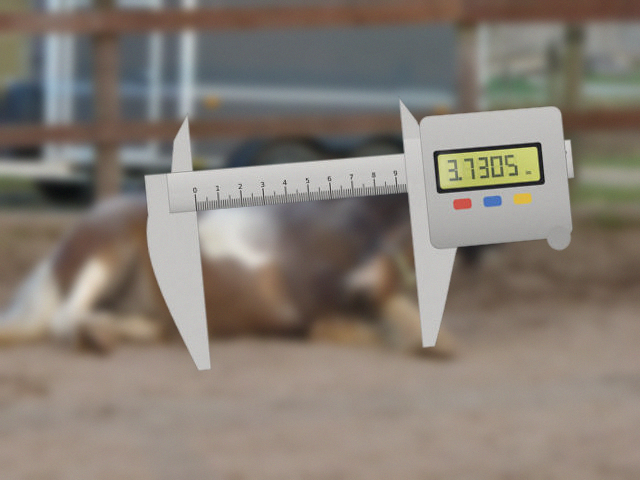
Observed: 3.7305 in
